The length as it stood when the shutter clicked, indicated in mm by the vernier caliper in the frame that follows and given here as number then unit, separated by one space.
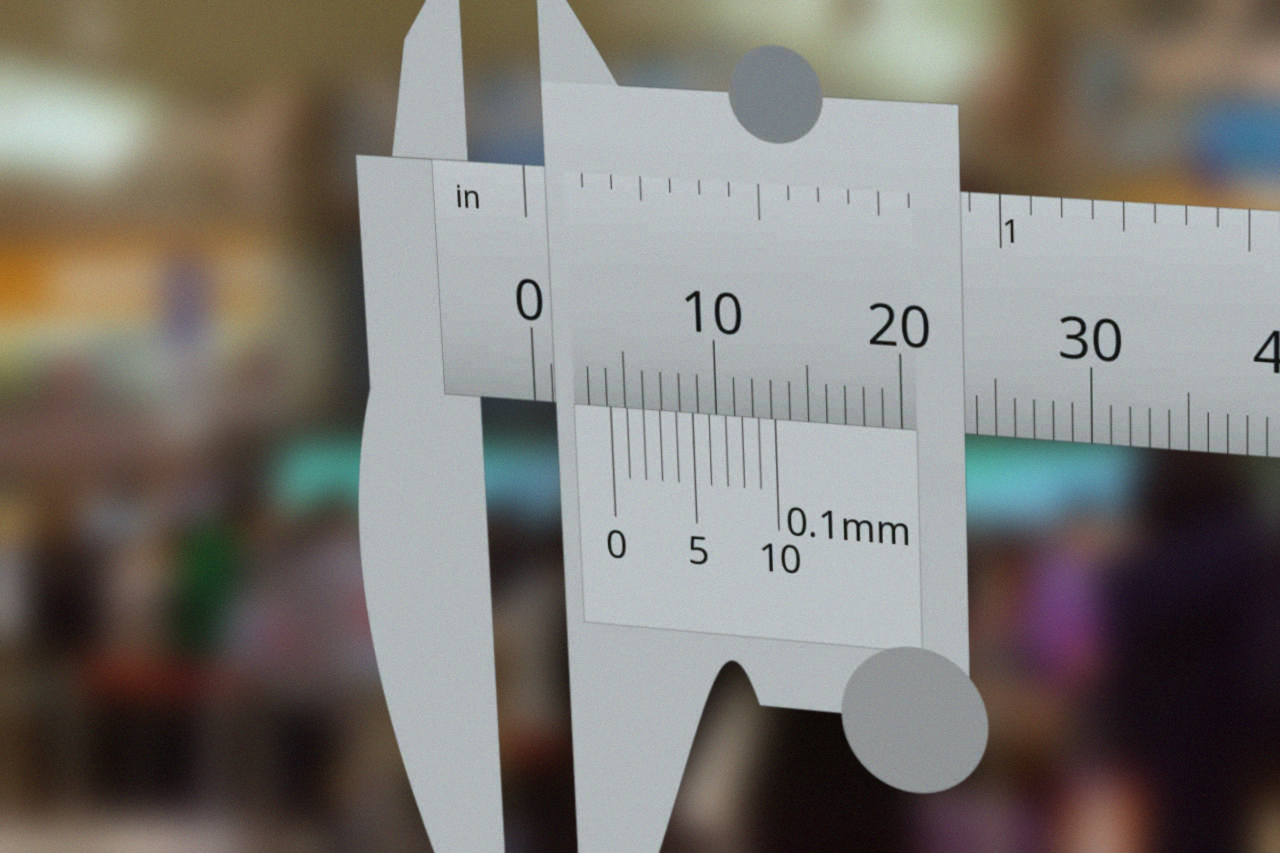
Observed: 4.2 mm
